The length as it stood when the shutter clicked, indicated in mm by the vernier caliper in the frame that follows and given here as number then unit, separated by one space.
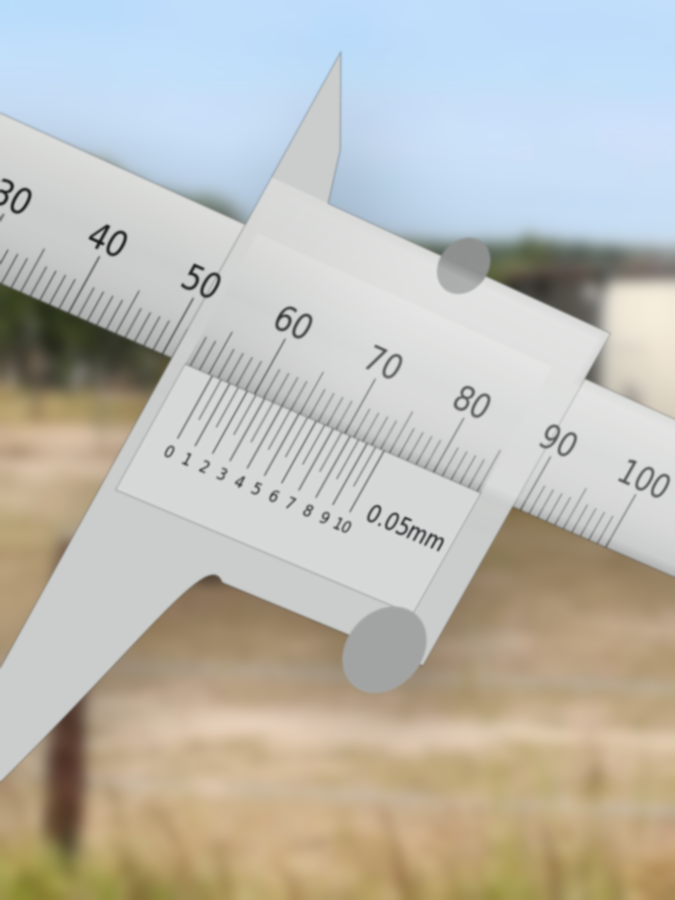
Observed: 55.4 mm
